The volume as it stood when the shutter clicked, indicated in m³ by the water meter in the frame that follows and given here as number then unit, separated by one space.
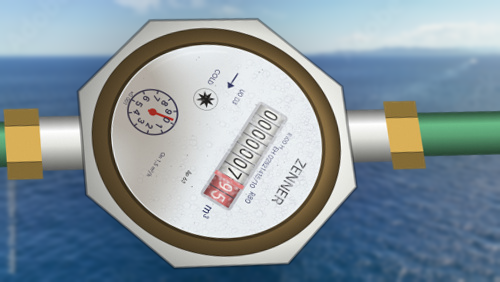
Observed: 7.949 m³
